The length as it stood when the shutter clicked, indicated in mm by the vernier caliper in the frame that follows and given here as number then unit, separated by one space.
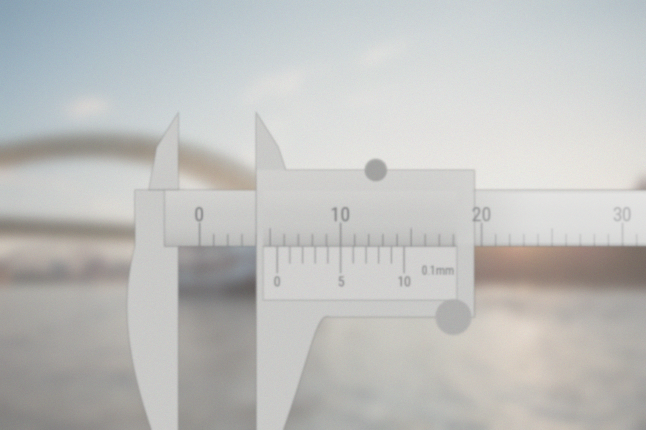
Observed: 5.5 mm
